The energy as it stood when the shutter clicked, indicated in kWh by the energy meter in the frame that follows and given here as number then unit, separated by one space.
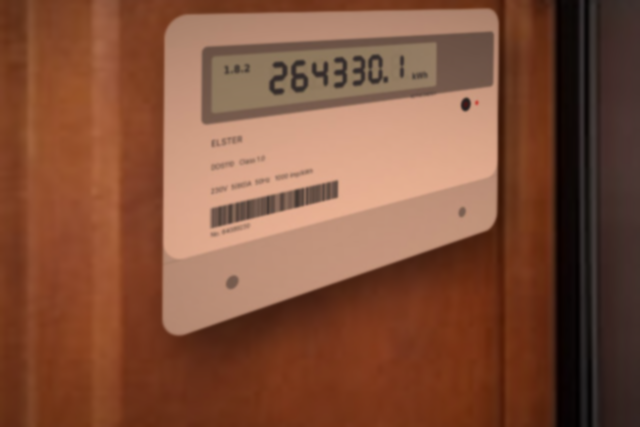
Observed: 264330.1 kWh
